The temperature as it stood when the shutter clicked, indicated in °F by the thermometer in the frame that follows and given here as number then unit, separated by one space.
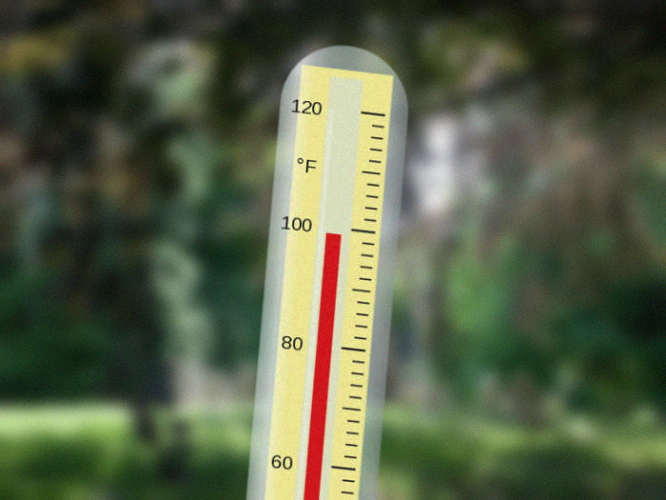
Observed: 99 °F
